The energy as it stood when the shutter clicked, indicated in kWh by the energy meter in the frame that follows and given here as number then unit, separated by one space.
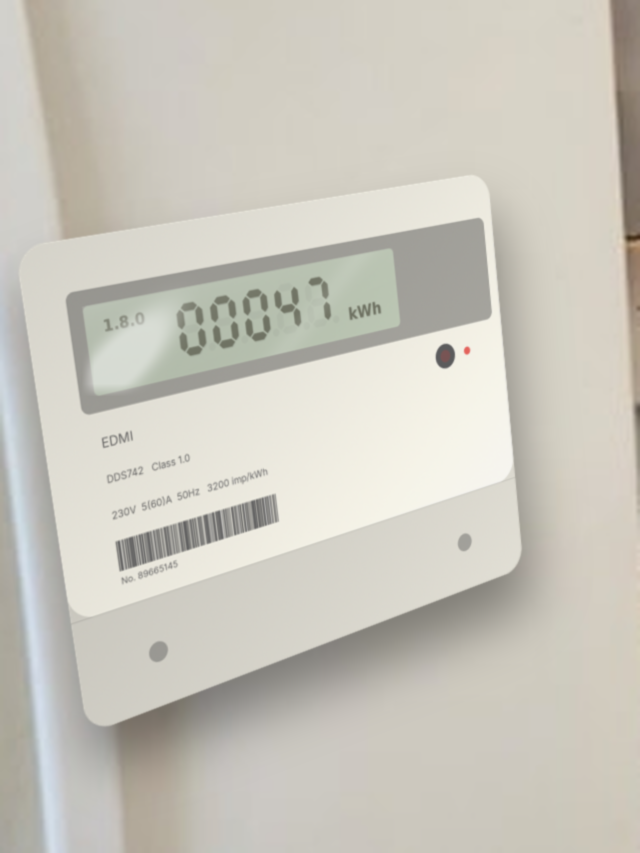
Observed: 47 kWh
